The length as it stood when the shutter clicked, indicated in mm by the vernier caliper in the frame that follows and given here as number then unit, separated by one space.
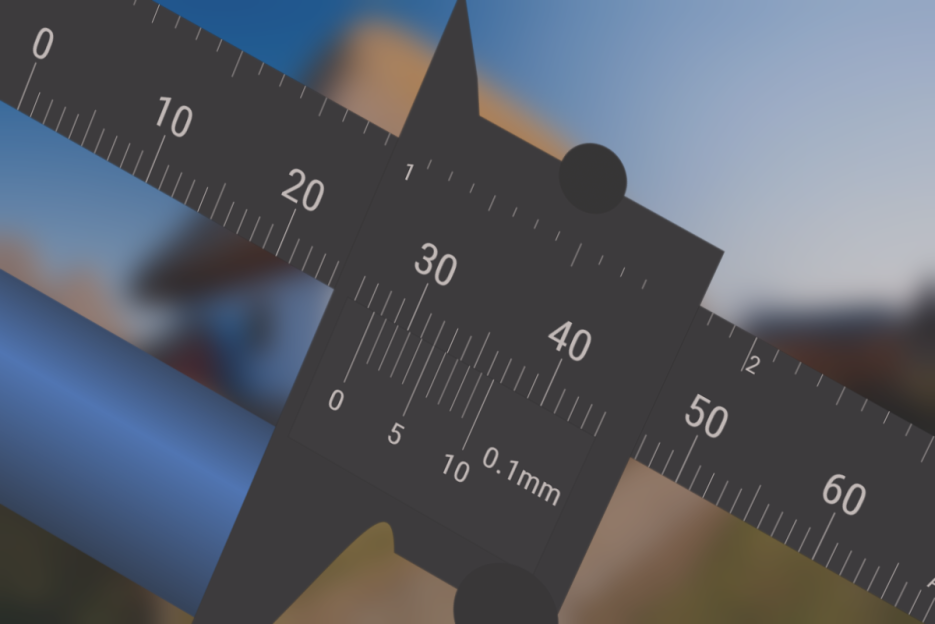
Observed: 27.5 mm
